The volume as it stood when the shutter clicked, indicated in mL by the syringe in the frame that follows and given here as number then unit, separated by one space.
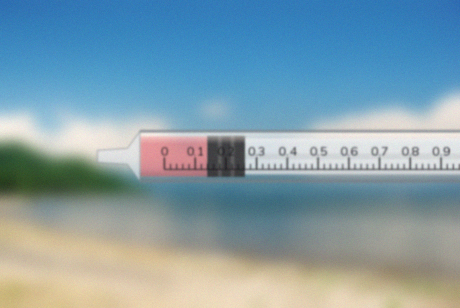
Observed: 0.14 mL
